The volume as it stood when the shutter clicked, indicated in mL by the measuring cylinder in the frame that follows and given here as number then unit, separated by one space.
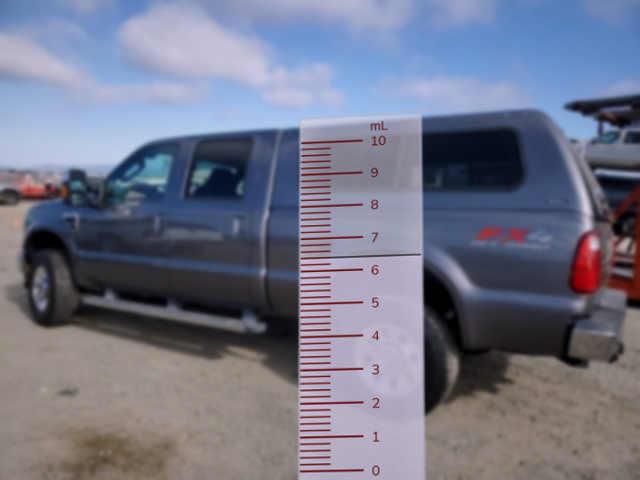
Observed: 6.4 mL
